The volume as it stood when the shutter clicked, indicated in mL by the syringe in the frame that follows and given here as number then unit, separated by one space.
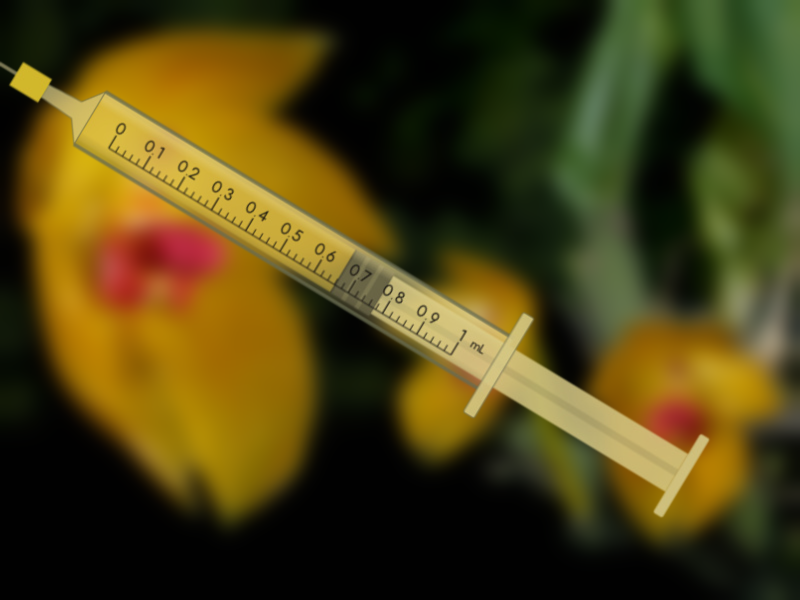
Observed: 0.66 mL
